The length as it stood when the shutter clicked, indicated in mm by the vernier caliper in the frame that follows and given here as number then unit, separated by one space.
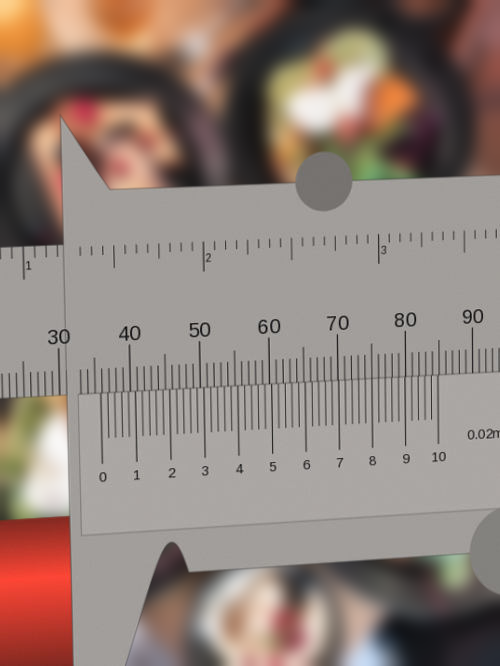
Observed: 35.8 mm
